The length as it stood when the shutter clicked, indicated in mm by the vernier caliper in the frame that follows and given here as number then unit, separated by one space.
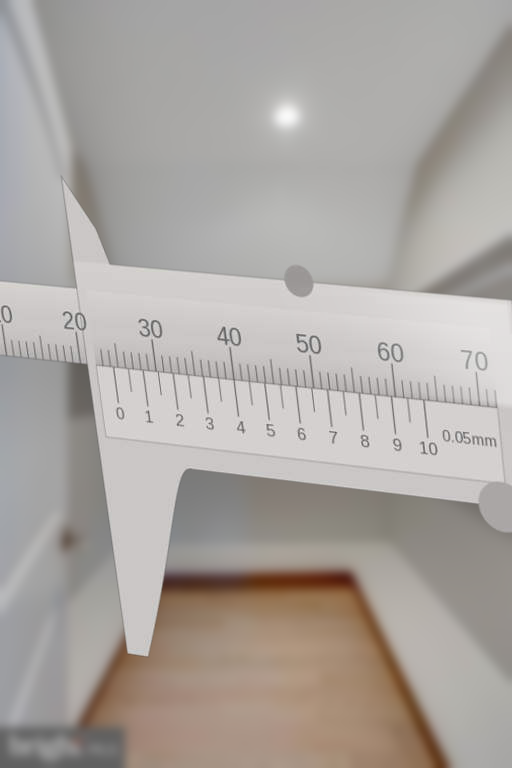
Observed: 24.4 mm
